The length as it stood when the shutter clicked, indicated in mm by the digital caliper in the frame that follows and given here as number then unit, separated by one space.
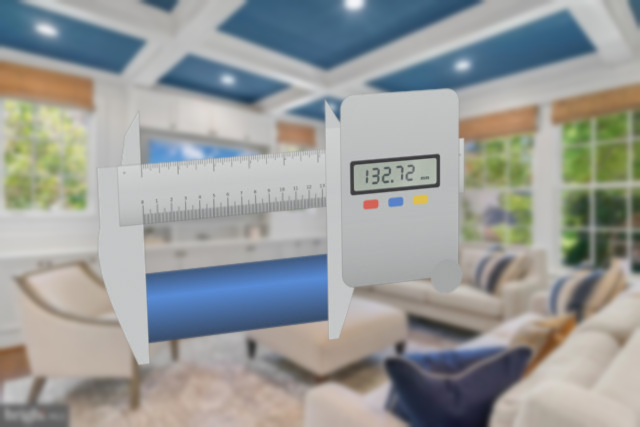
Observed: 132.72 mm
